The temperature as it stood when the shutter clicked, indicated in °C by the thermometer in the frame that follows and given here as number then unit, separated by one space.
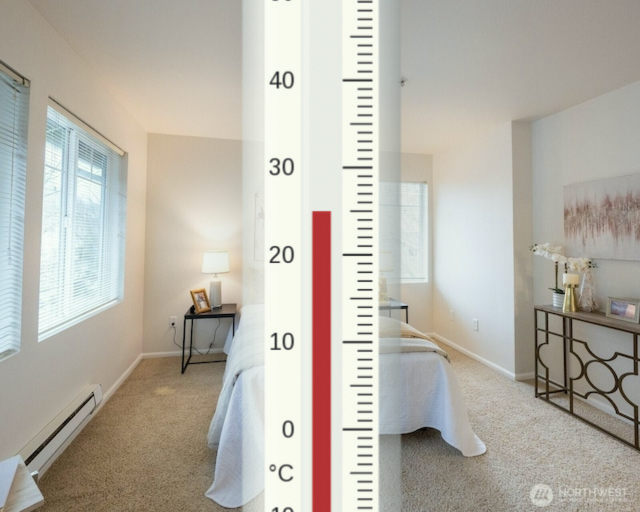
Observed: 25 °C
